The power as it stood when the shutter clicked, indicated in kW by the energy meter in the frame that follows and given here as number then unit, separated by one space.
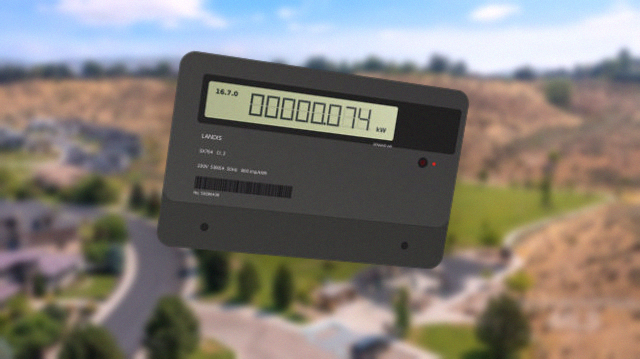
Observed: 0.074 kW
